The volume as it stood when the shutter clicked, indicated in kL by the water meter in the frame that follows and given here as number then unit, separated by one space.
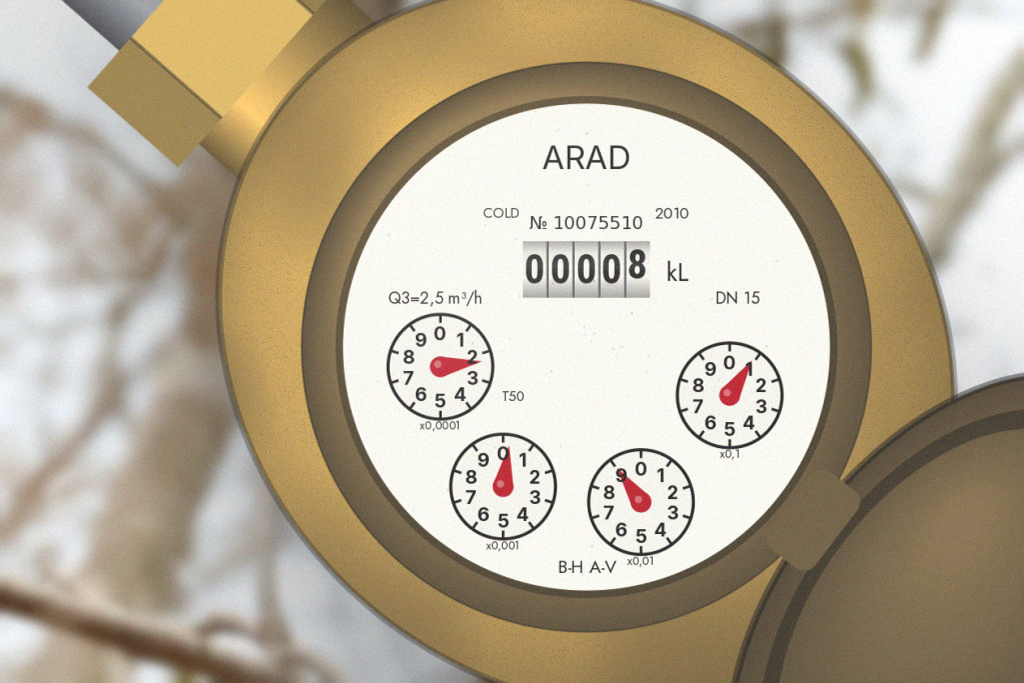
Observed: 8.0902 kL
